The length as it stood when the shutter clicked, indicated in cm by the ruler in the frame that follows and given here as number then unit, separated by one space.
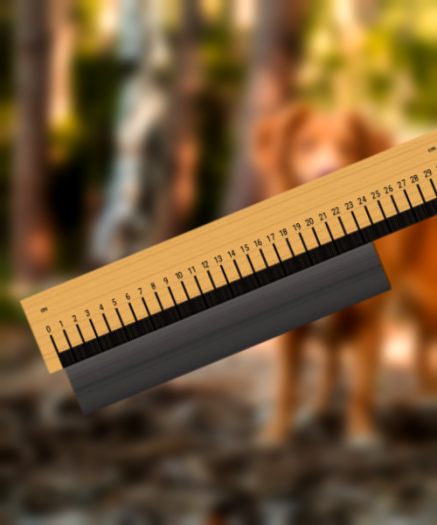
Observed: 23.5 cm
